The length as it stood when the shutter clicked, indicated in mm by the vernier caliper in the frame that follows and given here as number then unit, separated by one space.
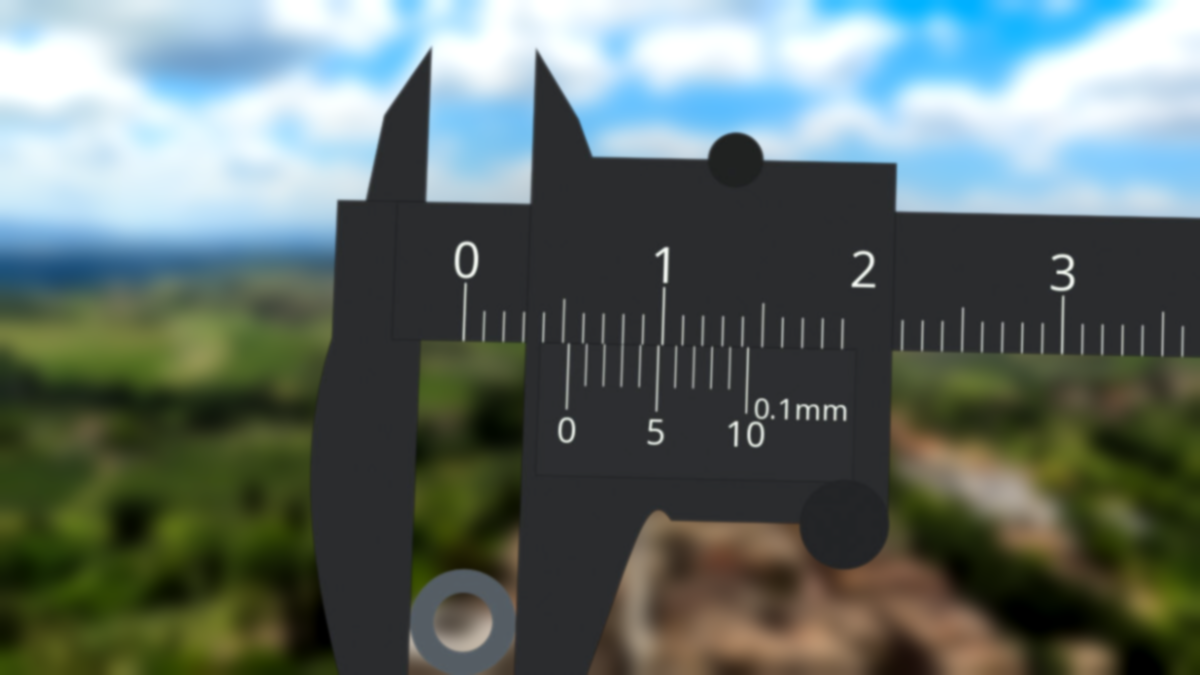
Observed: 5.3 mm
